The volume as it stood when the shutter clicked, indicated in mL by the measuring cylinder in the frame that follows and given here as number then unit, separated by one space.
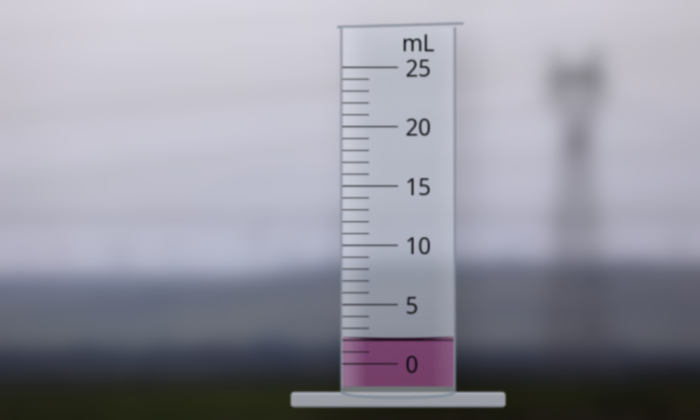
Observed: 2 mL
